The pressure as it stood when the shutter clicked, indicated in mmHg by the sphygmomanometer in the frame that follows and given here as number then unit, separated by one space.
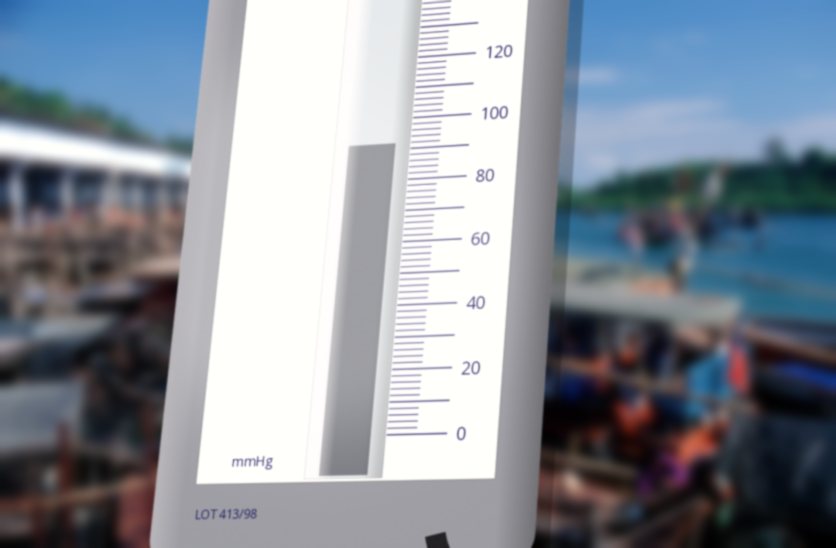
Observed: 92 mmHg
